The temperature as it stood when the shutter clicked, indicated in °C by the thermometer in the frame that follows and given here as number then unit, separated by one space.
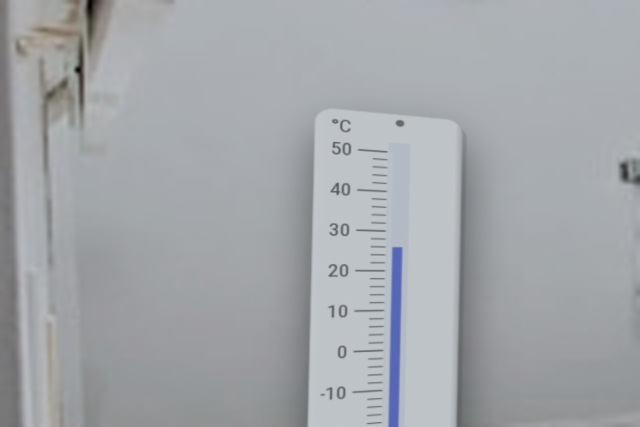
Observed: 26 °C
